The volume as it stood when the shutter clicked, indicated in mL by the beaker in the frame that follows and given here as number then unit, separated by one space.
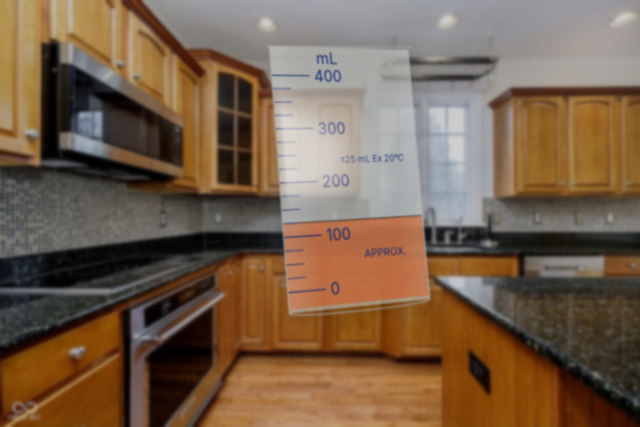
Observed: 125 mL
